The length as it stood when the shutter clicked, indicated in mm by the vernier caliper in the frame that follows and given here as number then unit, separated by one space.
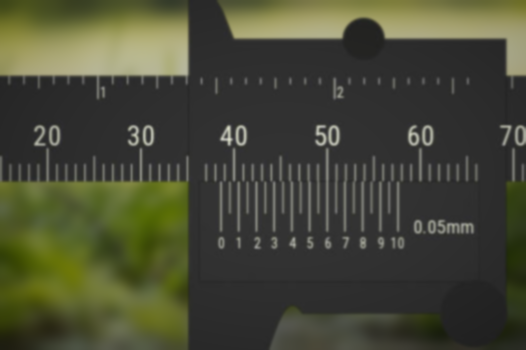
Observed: 38.6 mm
